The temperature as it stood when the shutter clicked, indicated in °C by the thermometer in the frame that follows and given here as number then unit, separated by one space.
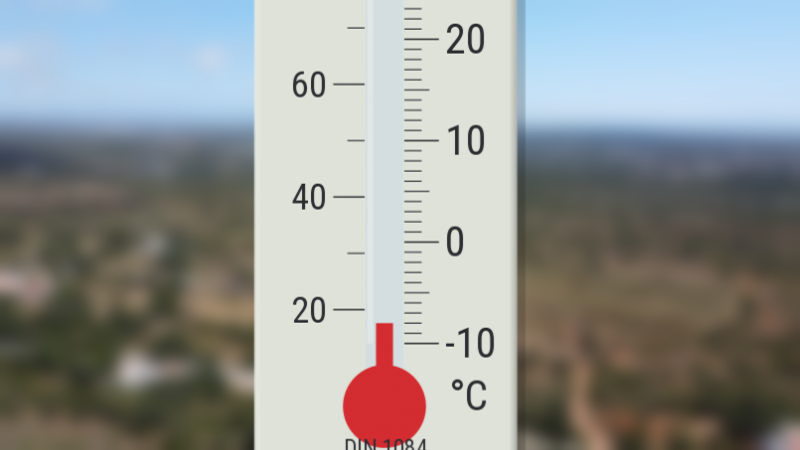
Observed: -8 °C
